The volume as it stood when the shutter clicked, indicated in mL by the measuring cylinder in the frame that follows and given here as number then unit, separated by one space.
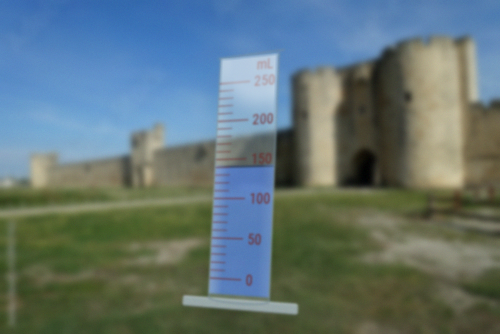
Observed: 140 mL
